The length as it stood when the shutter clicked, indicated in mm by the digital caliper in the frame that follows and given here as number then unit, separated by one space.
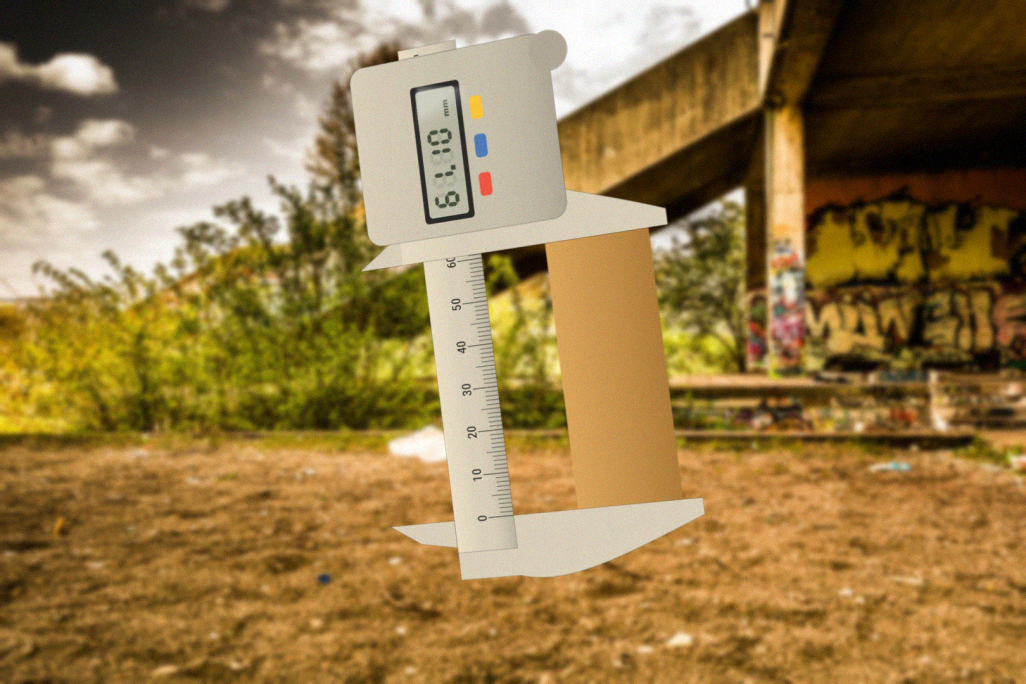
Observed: 61.10 mm
